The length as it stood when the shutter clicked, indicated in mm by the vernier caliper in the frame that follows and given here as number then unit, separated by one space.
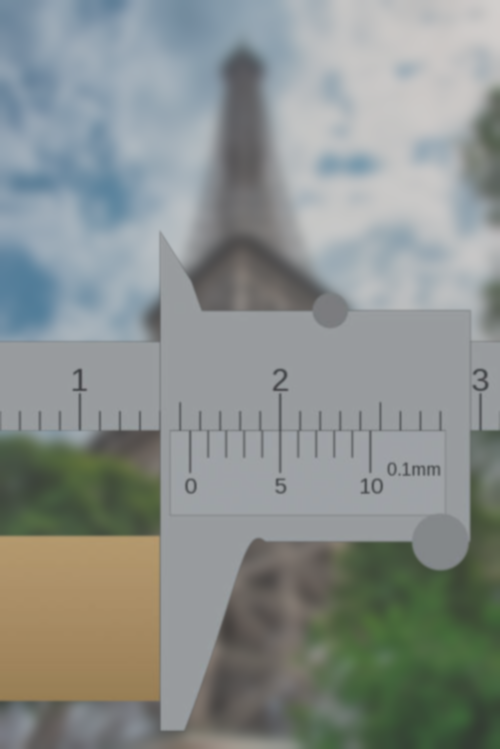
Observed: 15.5 mm
